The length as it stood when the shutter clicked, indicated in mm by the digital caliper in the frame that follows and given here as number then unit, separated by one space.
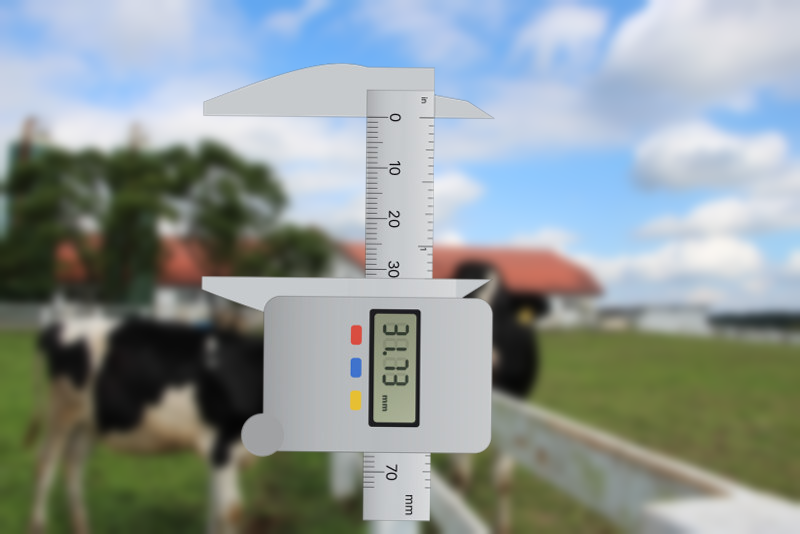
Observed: 31.73 mm
